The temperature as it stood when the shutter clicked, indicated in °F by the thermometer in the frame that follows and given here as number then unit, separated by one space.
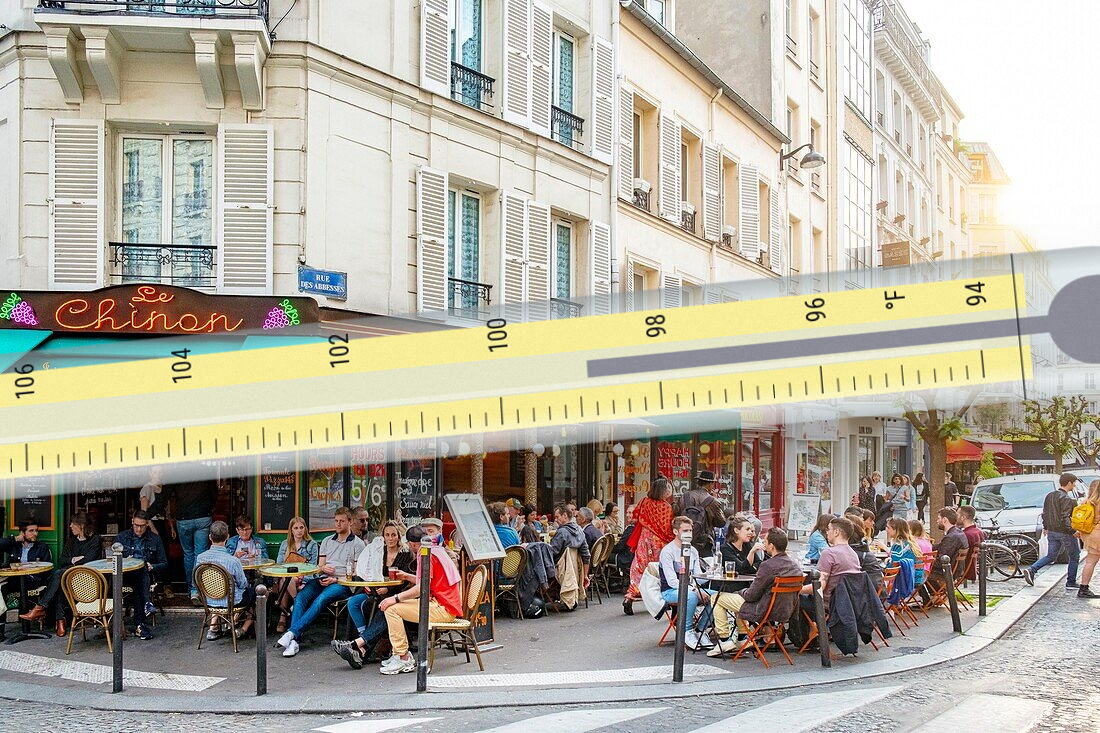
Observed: 98.9 °F
